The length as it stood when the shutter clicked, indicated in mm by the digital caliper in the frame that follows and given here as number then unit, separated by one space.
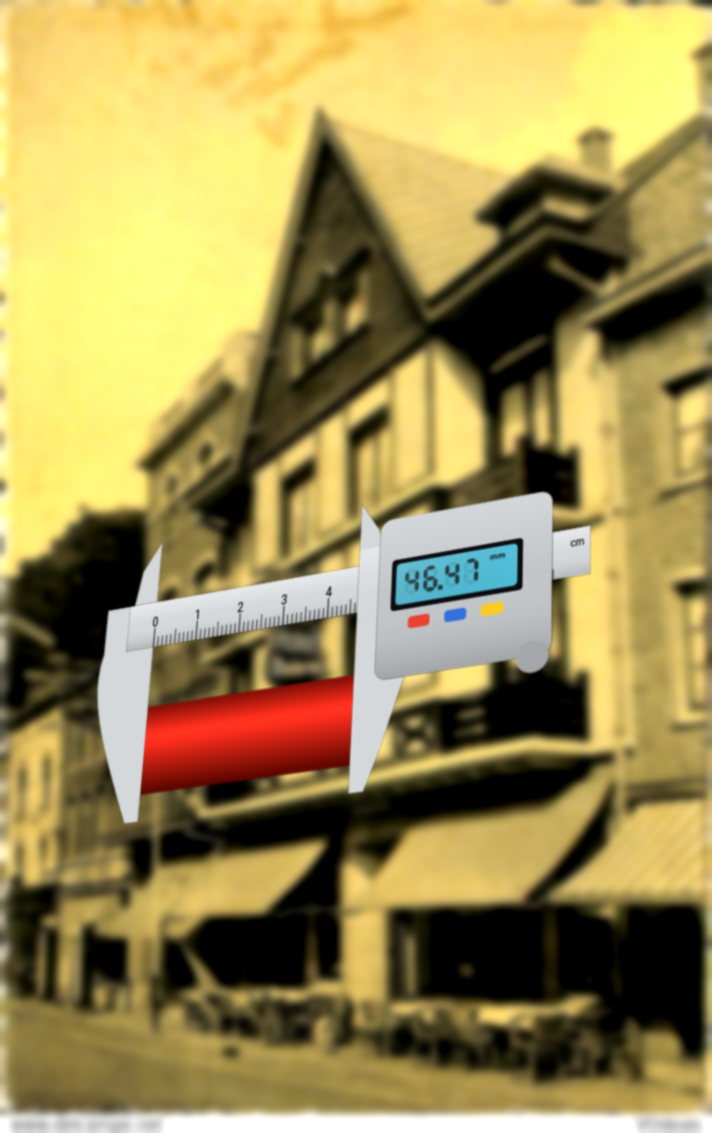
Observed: 46.47 mm
